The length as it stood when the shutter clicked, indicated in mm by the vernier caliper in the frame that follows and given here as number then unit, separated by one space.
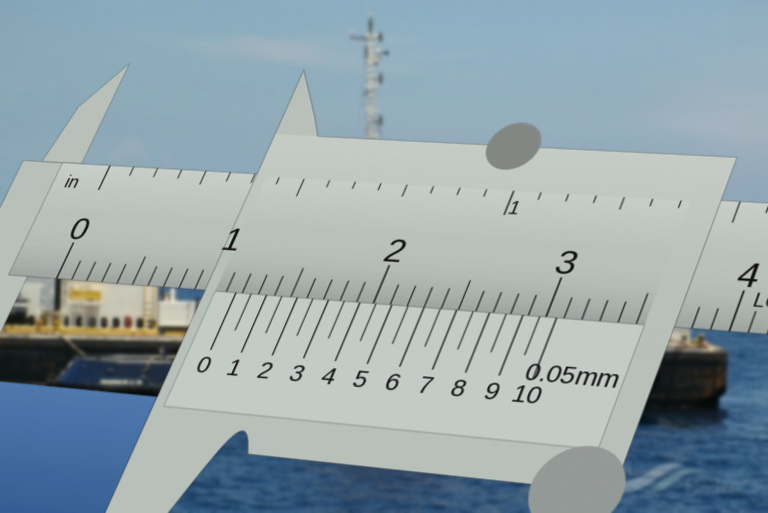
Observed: 11.6 mm
